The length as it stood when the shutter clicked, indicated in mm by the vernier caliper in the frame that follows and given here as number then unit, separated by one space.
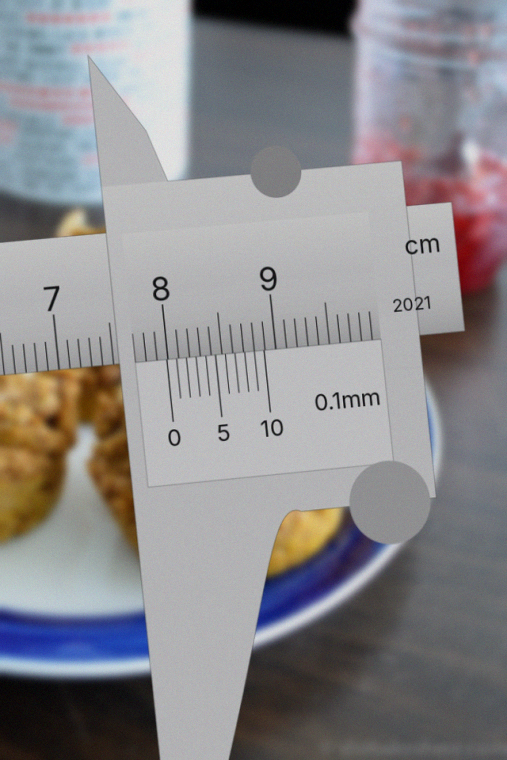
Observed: 79.9 mm
